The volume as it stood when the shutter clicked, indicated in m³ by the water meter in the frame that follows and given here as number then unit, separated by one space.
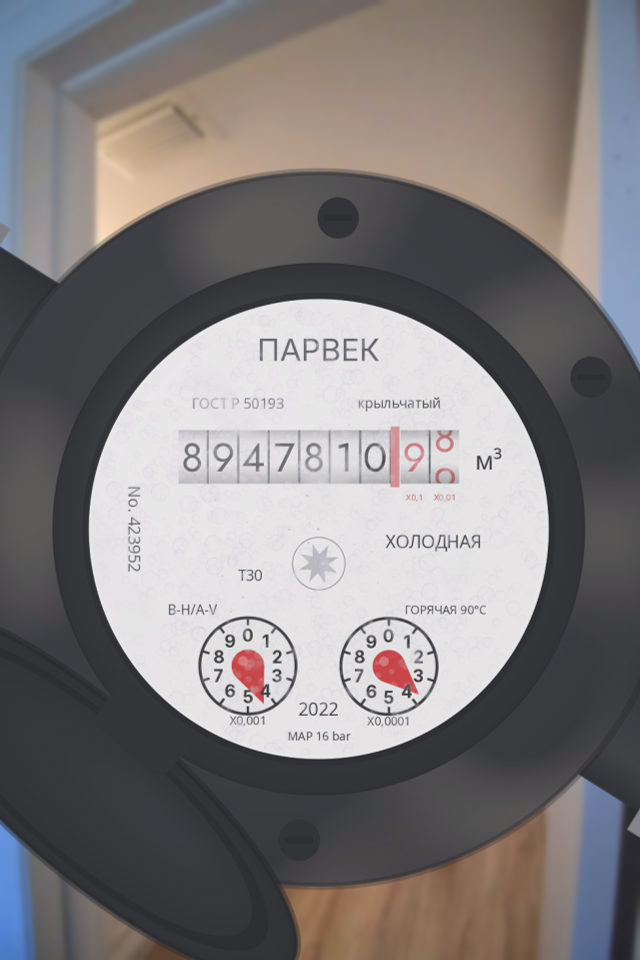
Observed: 8947810.9843 m³
